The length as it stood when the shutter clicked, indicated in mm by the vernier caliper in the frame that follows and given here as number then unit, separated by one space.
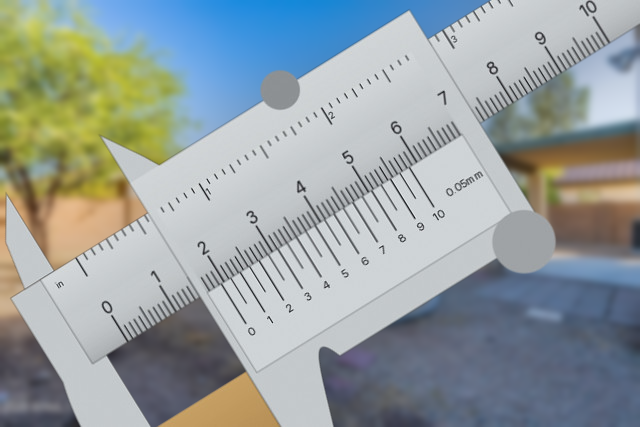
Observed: 19.4 mm
